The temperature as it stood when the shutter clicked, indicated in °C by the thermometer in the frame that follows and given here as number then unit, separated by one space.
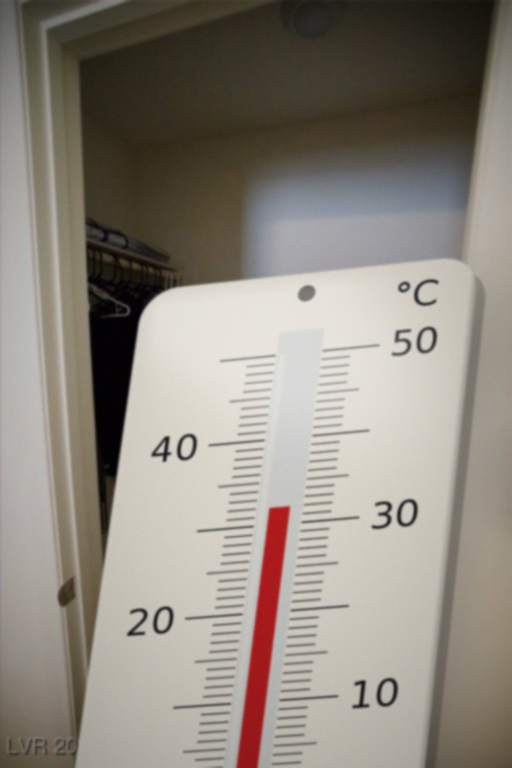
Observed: 32 °C
